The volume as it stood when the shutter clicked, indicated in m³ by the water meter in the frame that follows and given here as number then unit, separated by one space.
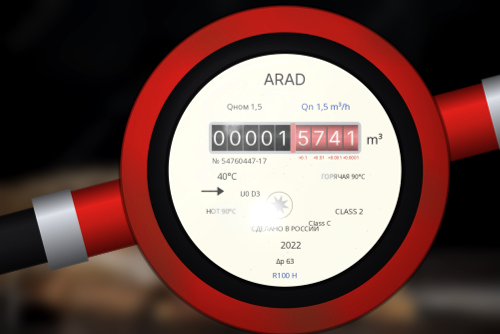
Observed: 1.5741 m³
